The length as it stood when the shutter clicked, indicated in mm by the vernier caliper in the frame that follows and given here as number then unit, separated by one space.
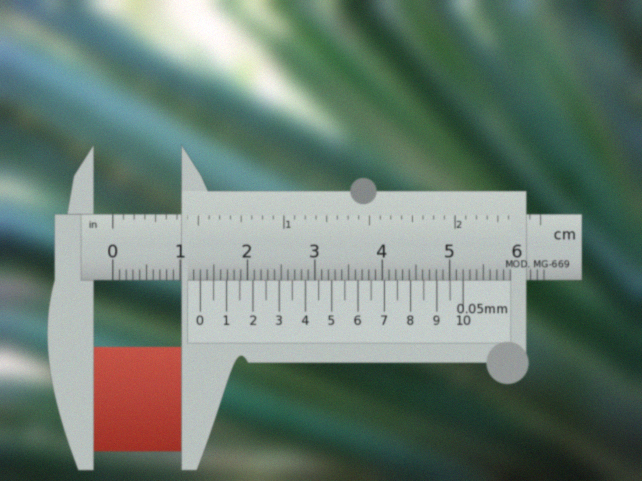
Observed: 13.0 mm
